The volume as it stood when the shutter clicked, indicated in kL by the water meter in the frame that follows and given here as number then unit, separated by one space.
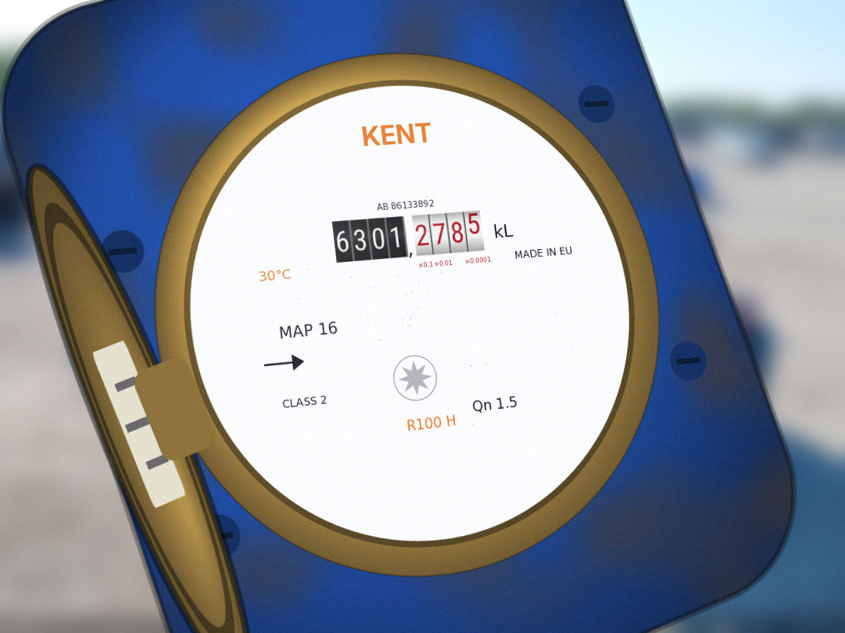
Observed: 6301.2785 kL
